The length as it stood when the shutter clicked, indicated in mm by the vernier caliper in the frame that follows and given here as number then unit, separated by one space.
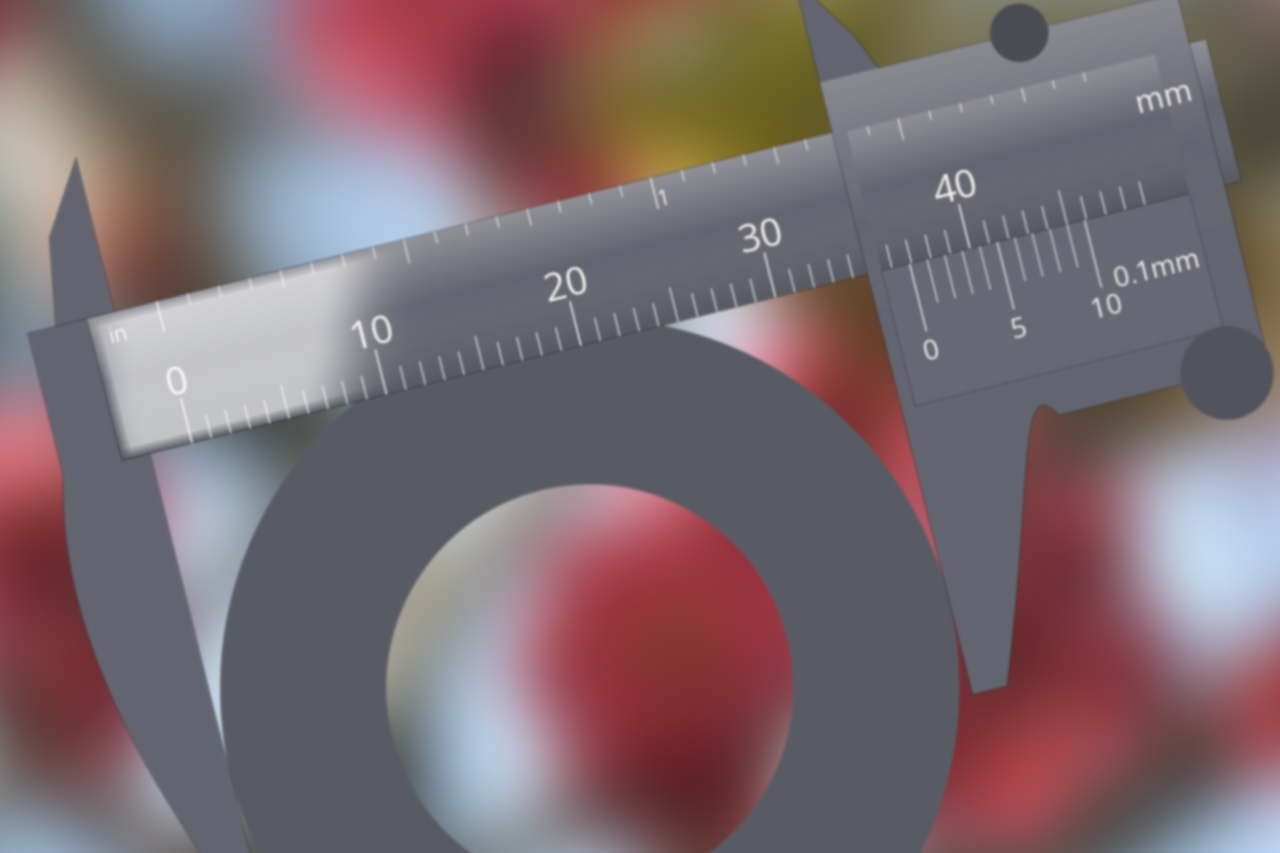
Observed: 36.9 mm
